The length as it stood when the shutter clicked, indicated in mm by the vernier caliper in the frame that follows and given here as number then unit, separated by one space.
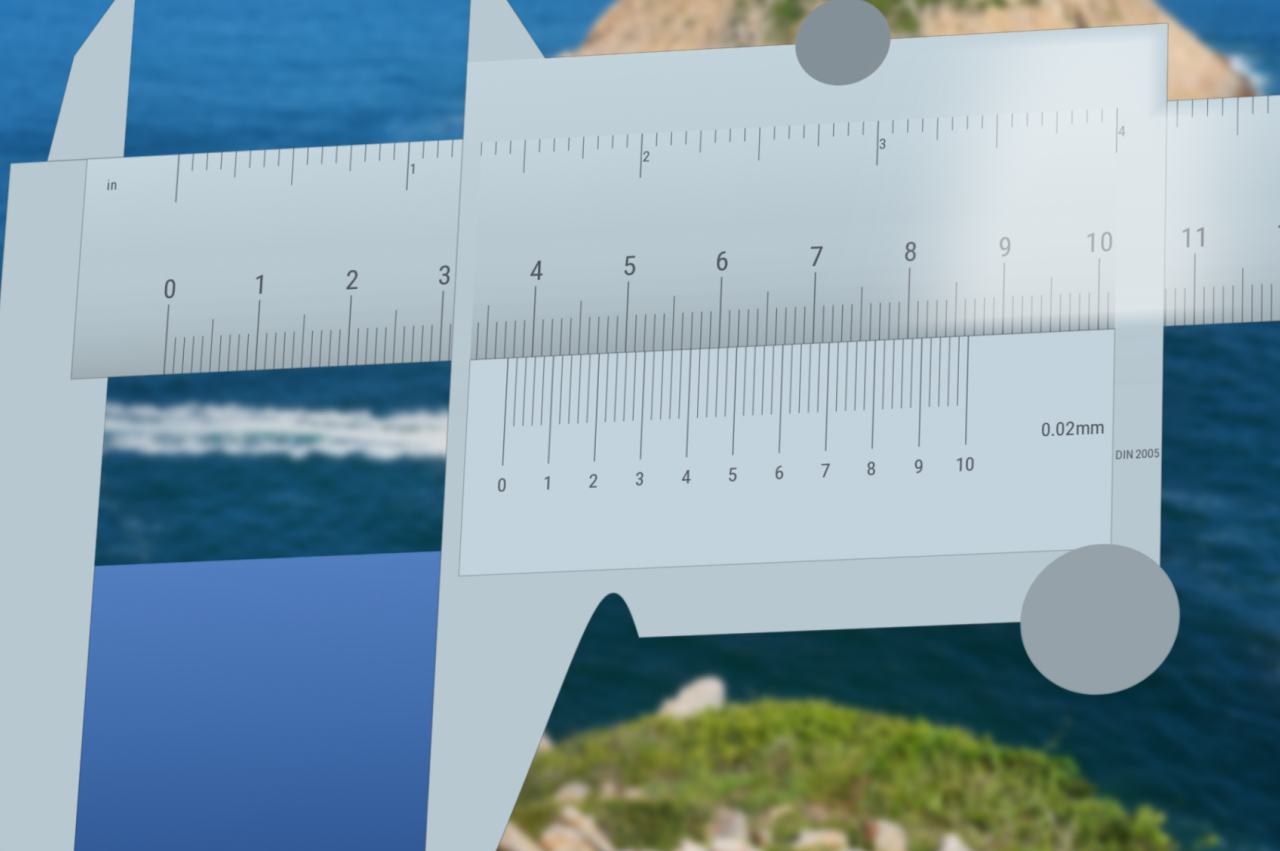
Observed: 37.4 mm
